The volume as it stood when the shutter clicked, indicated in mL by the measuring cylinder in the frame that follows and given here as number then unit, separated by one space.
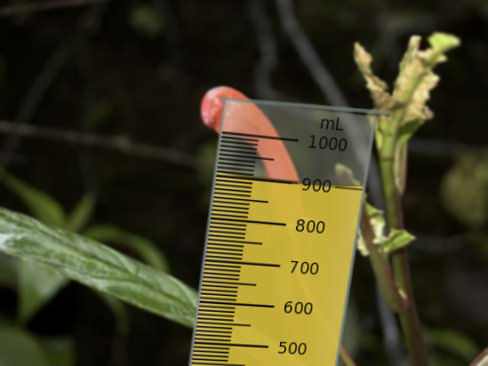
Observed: 900 mL
